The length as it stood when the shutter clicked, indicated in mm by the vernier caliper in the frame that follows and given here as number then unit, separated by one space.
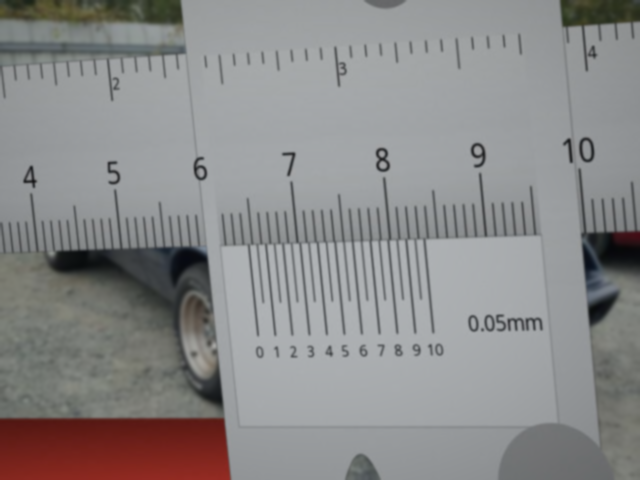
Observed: 64.6 mm
